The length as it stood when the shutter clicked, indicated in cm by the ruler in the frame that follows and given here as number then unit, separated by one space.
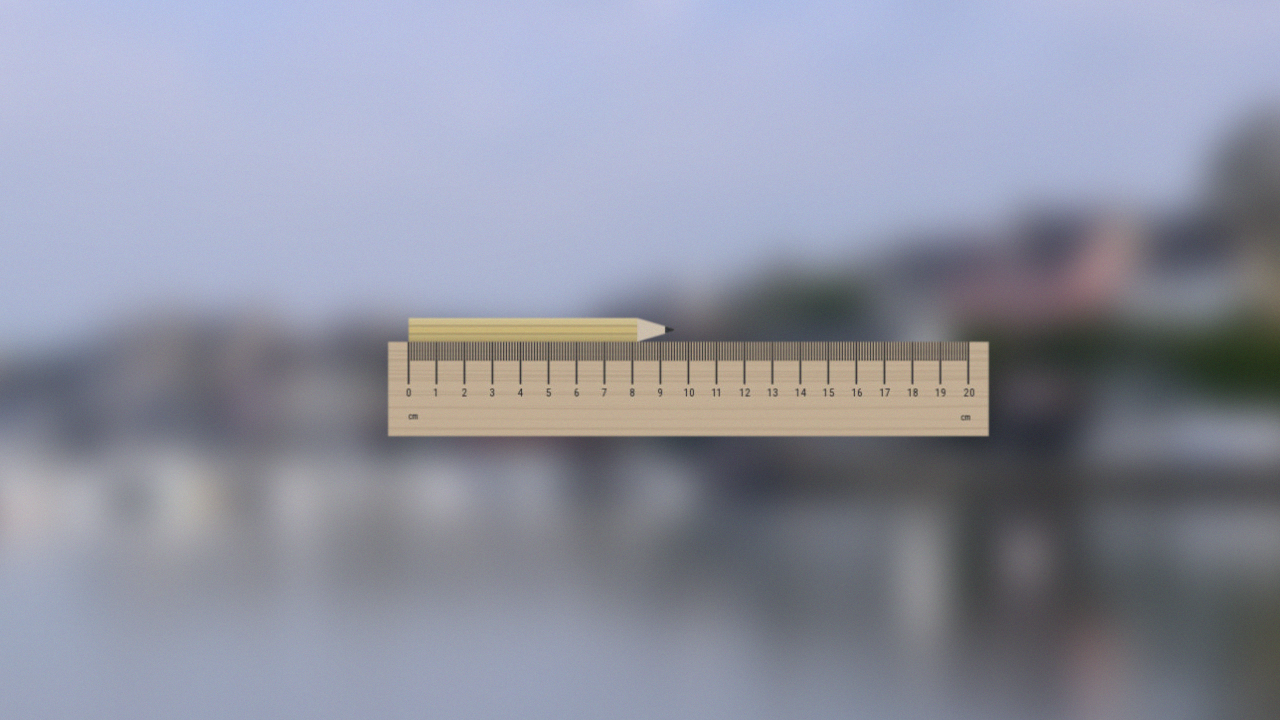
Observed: 9.5 cm
